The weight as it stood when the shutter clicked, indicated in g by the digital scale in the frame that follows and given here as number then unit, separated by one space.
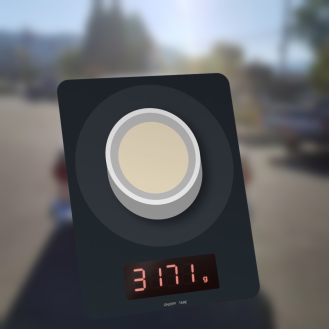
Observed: 3171 g
